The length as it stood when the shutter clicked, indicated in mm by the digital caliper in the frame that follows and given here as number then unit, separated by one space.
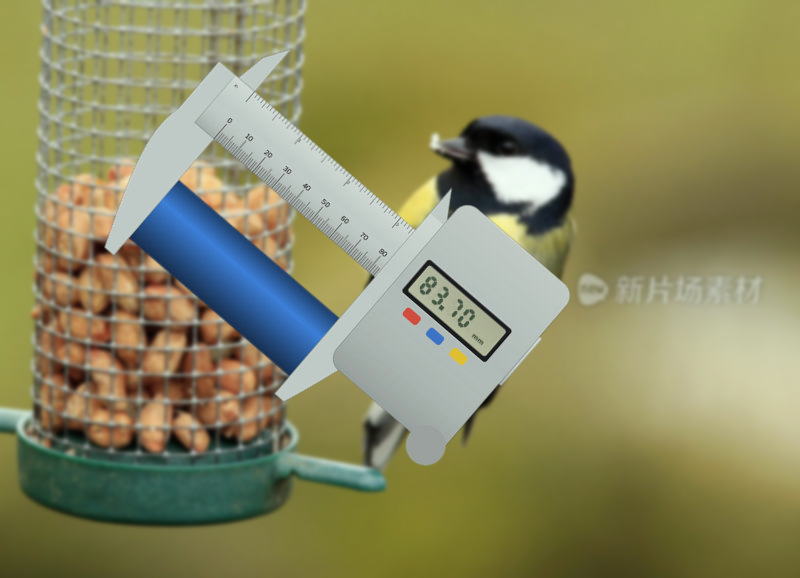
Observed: 83.70 mm
